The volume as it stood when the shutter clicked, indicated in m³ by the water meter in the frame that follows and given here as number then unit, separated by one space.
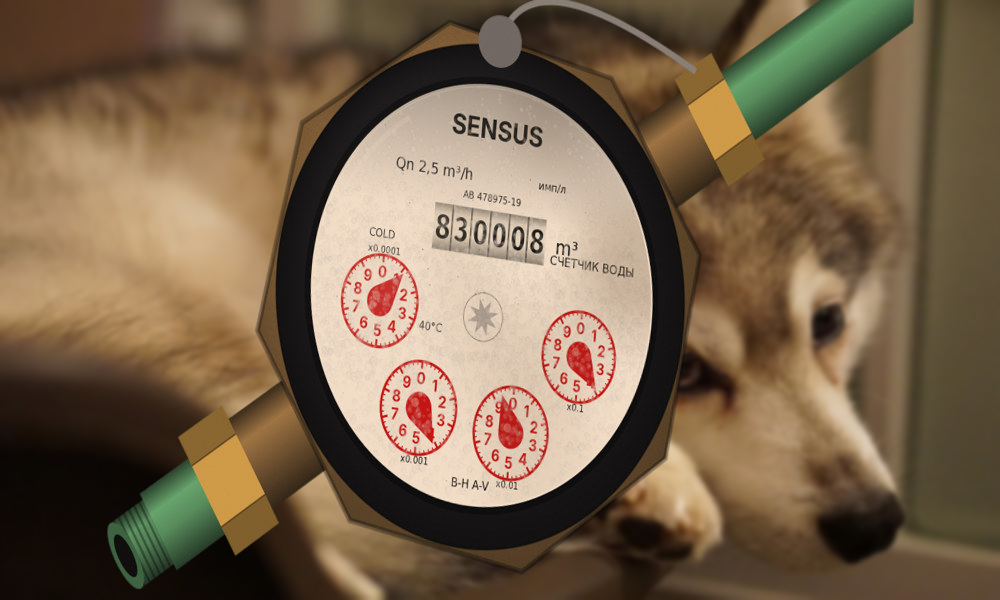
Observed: 830008.3941 m³
